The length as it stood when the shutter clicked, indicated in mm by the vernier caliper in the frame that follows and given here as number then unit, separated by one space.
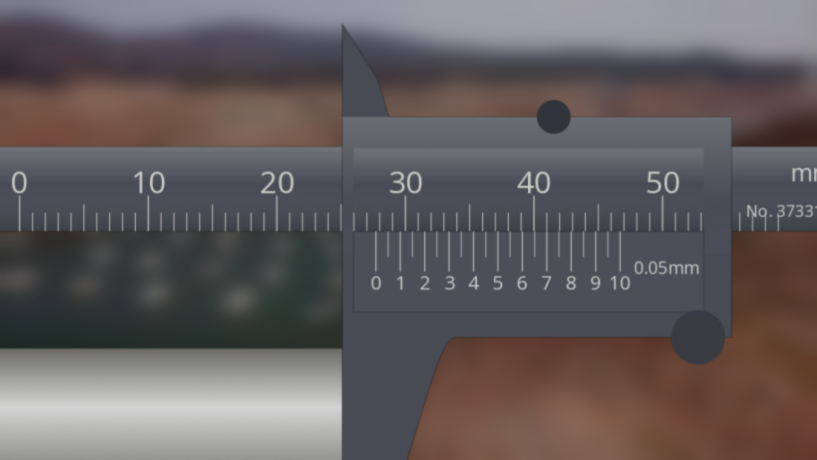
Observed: 27.7 mm
